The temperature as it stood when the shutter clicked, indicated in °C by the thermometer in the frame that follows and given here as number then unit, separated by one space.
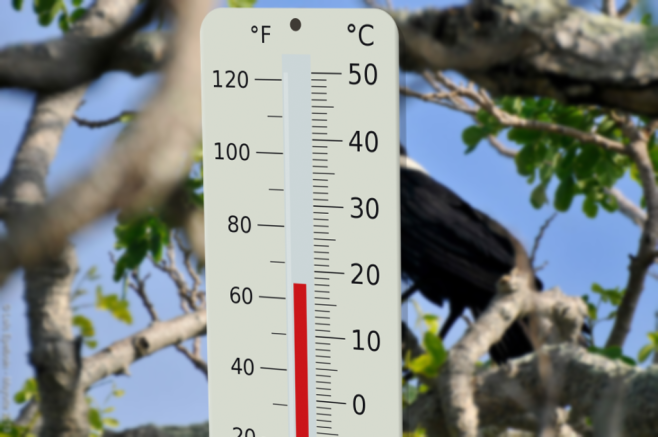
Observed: 18 °C
